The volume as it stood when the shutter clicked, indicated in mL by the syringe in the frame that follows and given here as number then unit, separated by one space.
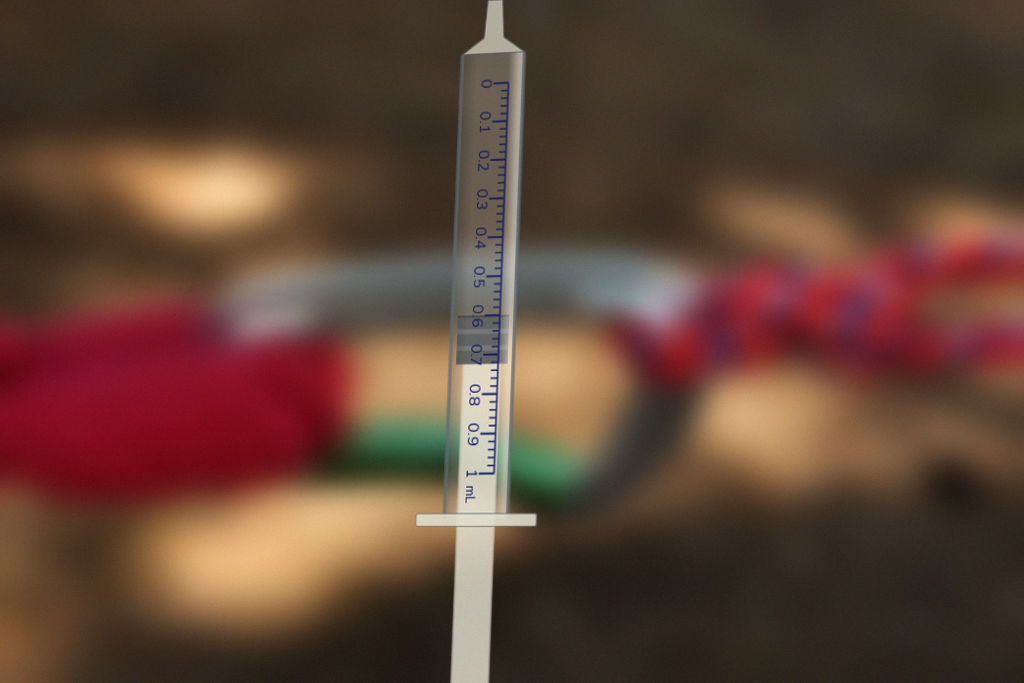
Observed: 0.6 mL
